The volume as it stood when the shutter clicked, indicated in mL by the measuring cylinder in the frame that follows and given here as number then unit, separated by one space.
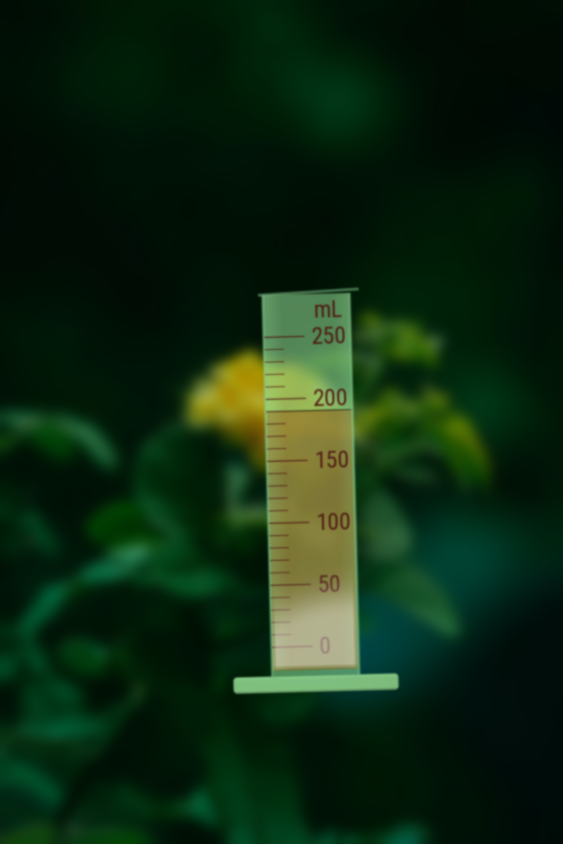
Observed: 190 mL
